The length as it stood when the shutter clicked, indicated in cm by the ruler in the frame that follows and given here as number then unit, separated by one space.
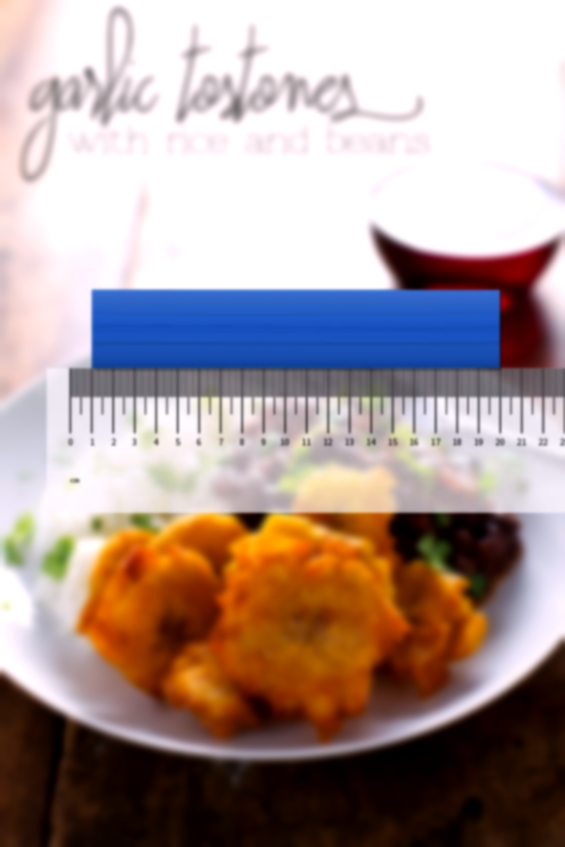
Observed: 19 cm
